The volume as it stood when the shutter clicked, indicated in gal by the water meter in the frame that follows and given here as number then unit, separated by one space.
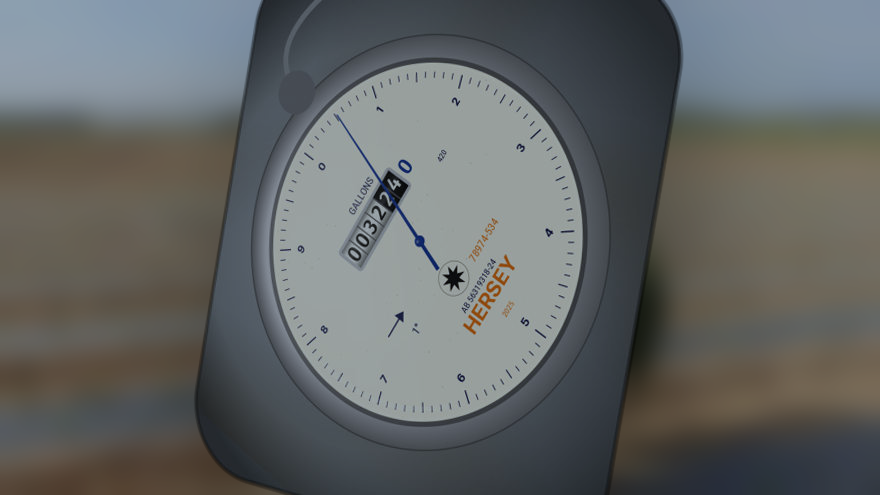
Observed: 32240.5 gal
